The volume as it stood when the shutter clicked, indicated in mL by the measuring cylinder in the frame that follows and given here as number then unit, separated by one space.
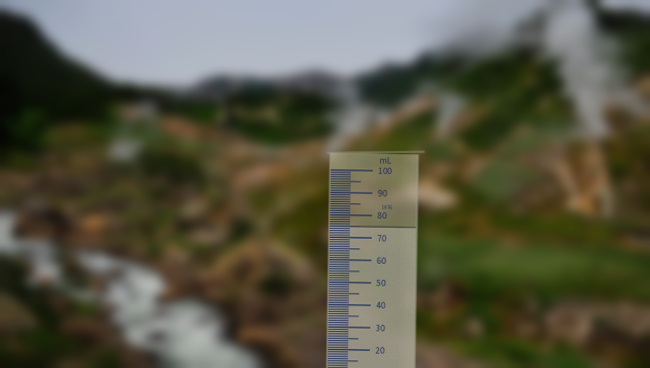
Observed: 75 mL
